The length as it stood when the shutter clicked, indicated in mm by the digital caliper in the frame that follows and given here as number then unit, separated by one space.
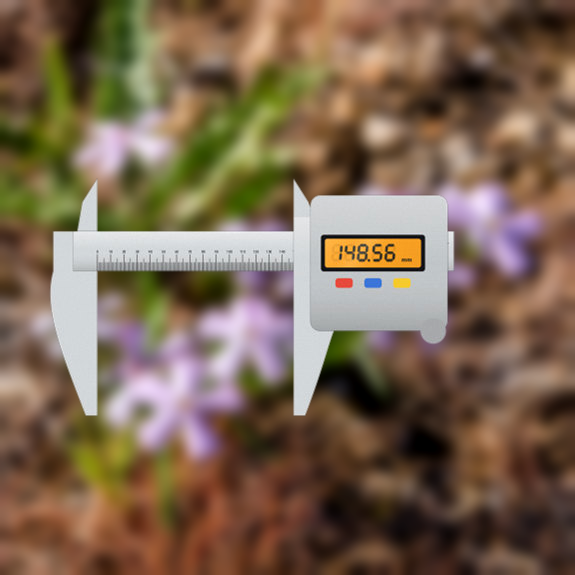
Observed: 148.56 mm
